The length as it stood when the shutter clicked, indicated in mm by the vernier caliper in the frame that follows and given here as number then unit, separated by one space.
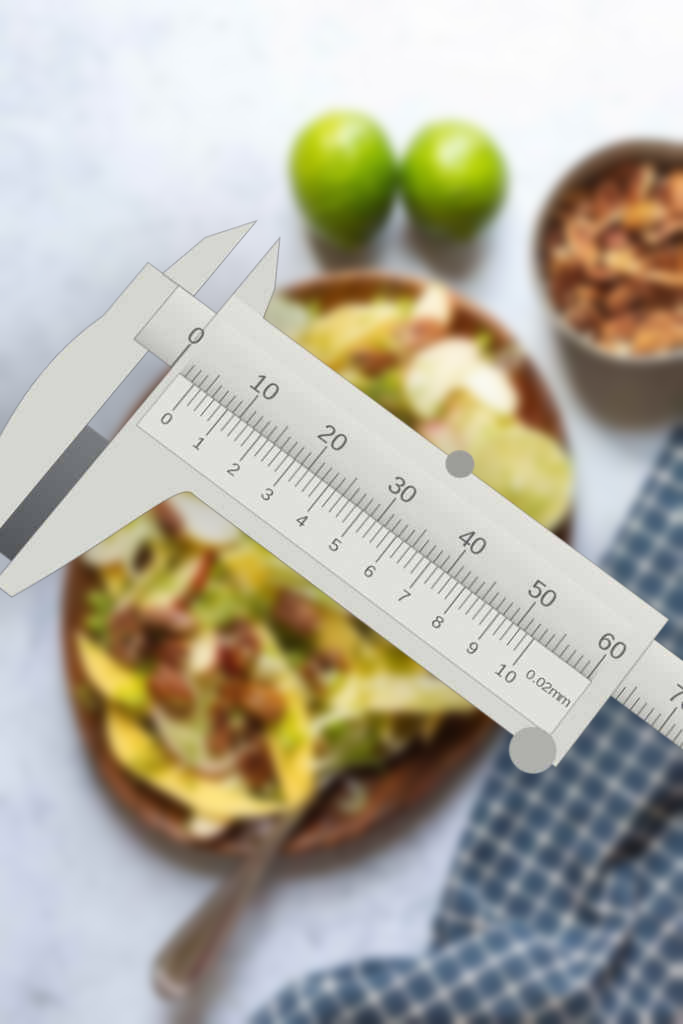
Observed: 3.4 mm
